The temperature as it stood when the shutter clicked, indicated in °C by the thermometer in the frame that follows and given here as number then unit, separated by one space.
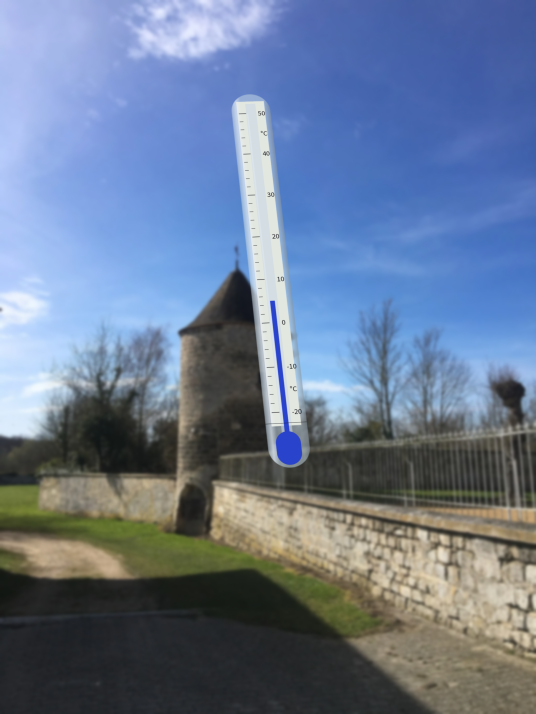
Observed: 5 °C
